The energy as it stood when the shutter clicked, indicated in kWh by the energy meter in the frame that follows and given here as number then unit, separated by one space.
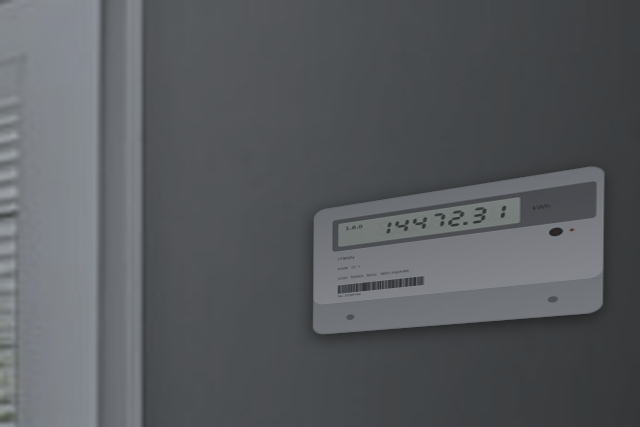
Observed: 14472.31 kWh
